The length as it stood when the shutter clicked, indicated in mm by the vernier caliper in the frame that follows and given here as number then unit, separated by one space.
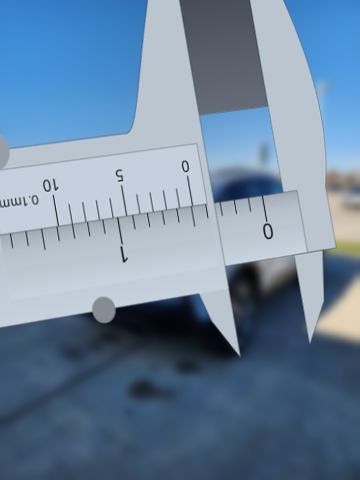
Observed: 4.9 mm
